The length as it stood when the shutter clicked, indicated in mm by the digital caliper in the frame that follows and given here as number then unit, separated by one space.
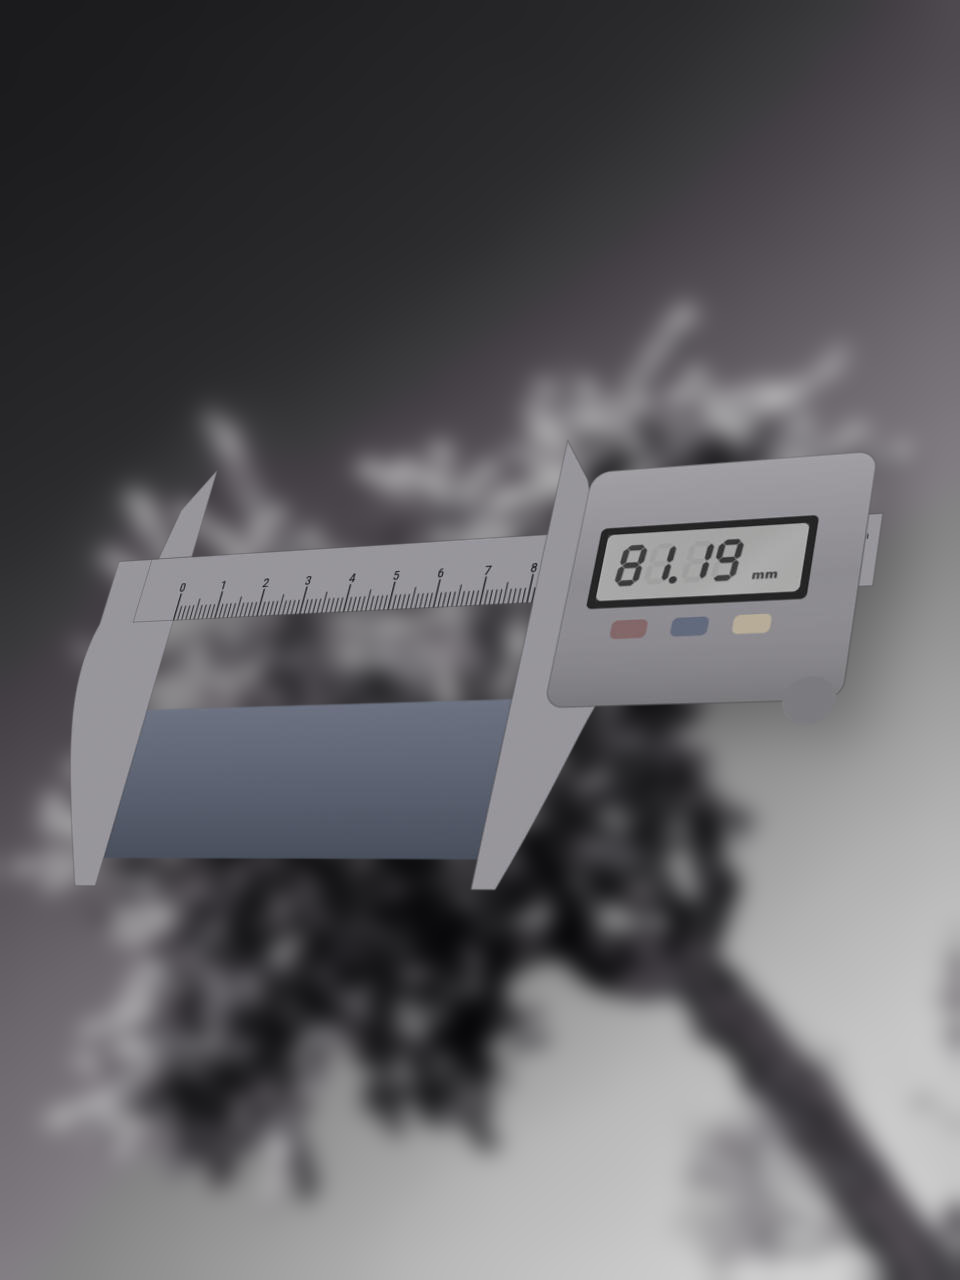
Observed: 81.19 mm
